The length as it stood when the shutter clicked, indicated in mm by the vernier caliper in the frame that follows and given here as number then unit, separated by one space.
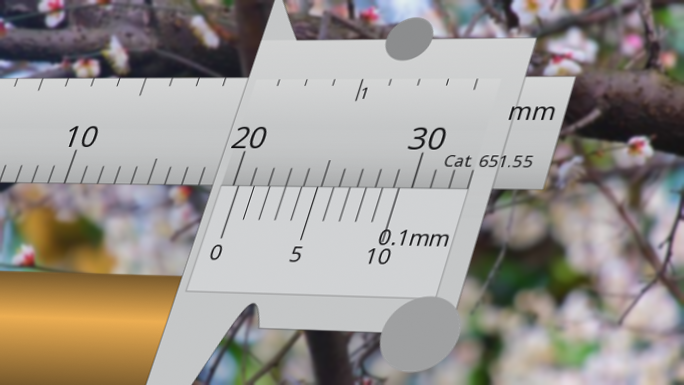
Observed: 20.3 mm
